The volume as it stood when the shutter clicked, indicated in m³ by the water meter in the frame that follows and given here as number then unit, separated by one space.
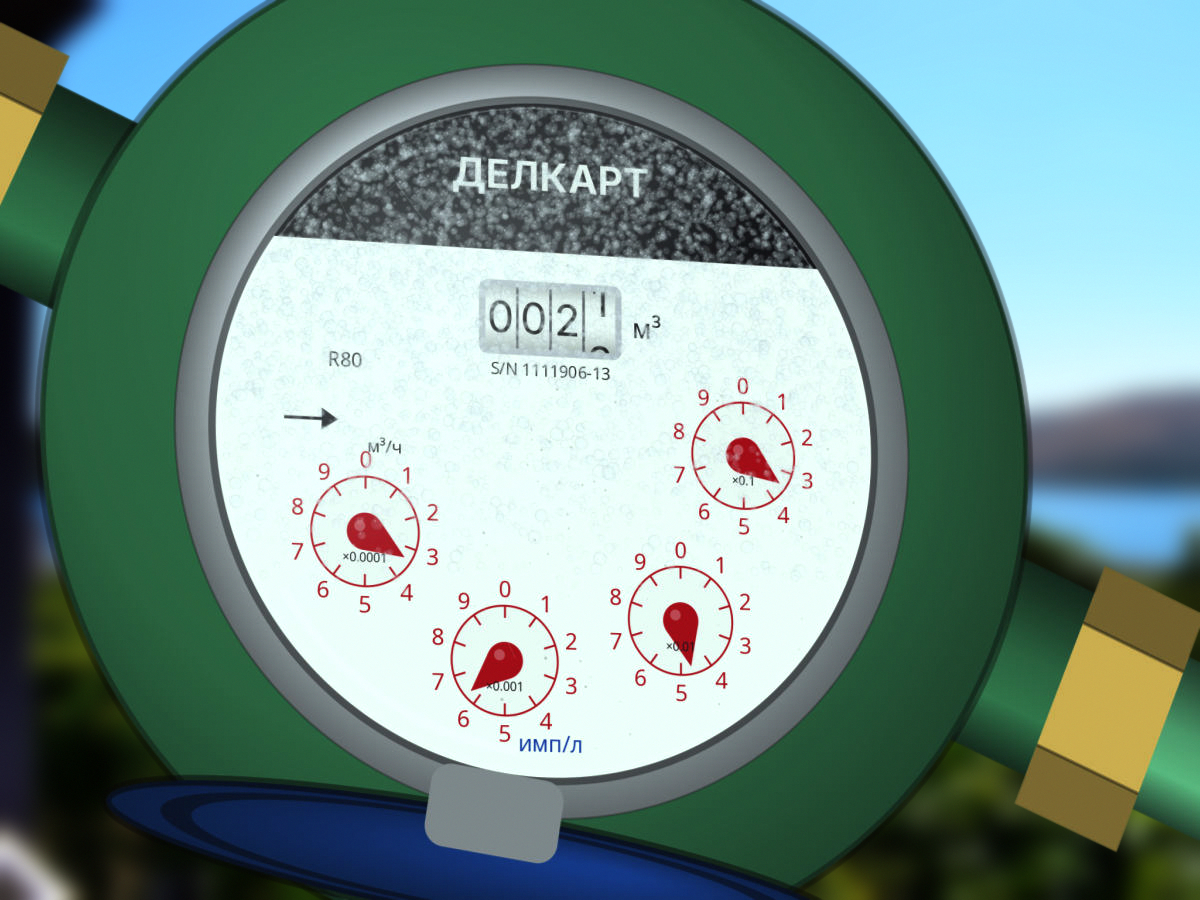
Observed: 21.3463 m³
